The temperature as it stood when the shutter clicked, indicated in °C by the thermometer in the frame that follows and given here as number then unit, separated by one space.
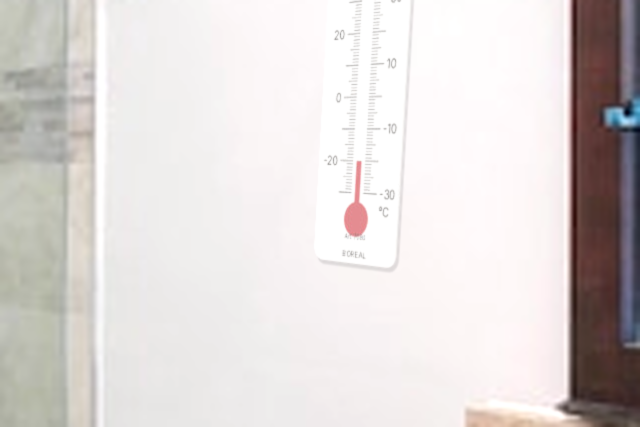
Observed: -20 °C
